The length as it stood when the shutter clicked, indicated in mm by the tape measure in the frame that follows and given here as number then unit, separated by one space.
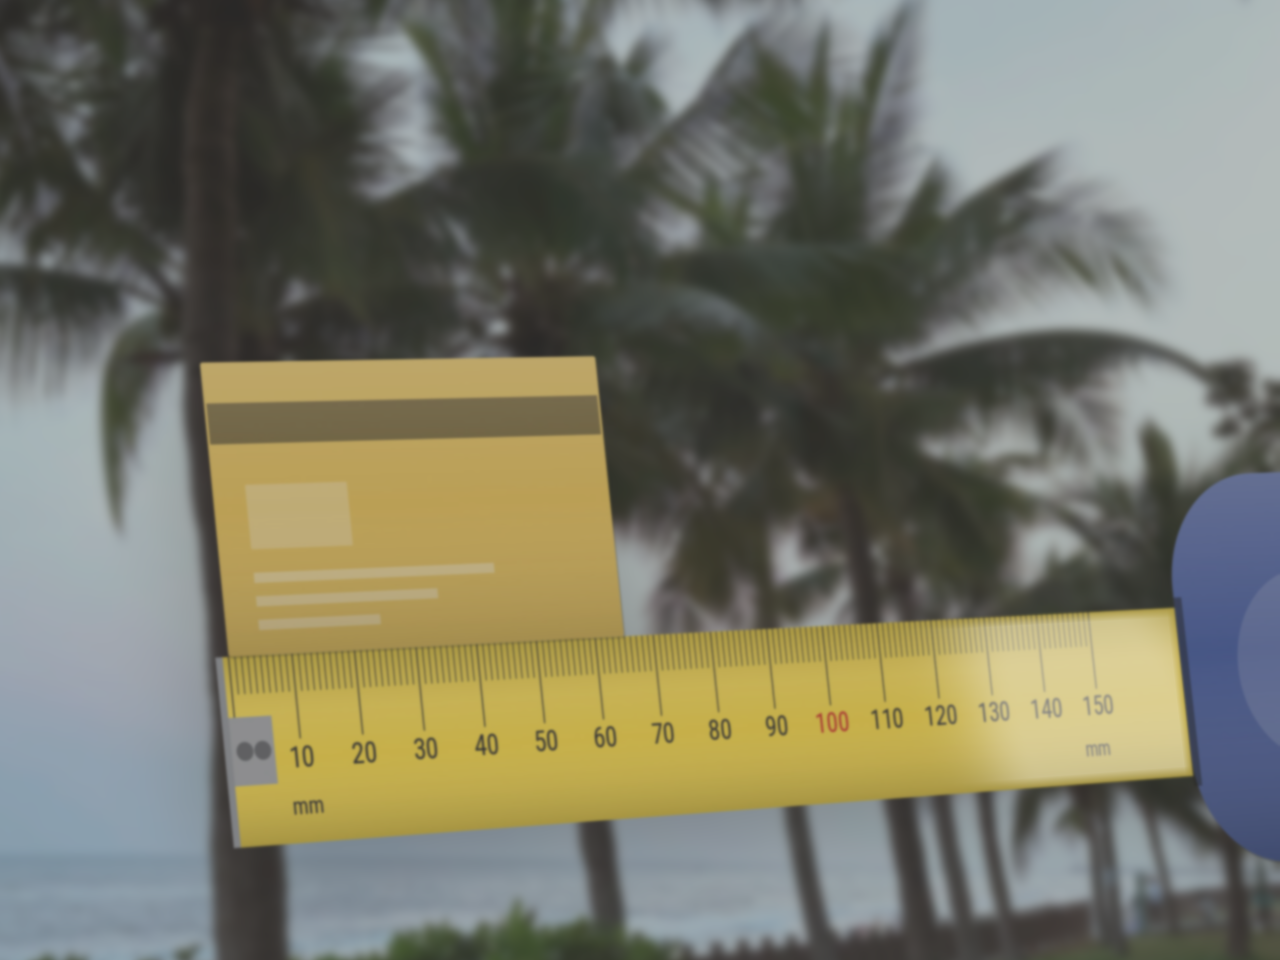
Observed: 65 mm
